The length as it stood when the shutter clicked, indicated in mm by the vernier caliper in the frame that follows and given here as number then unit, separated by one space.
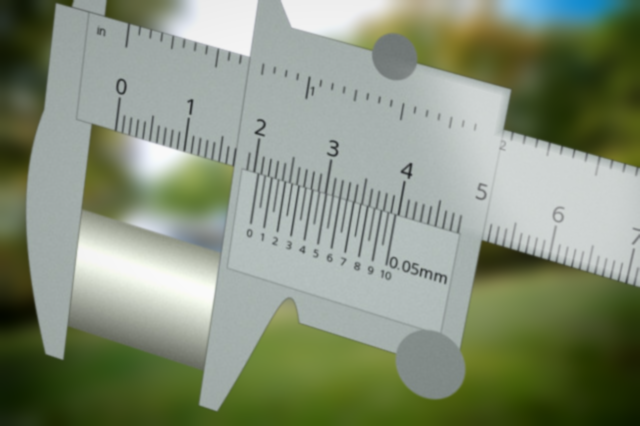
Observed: 20.6 mm
